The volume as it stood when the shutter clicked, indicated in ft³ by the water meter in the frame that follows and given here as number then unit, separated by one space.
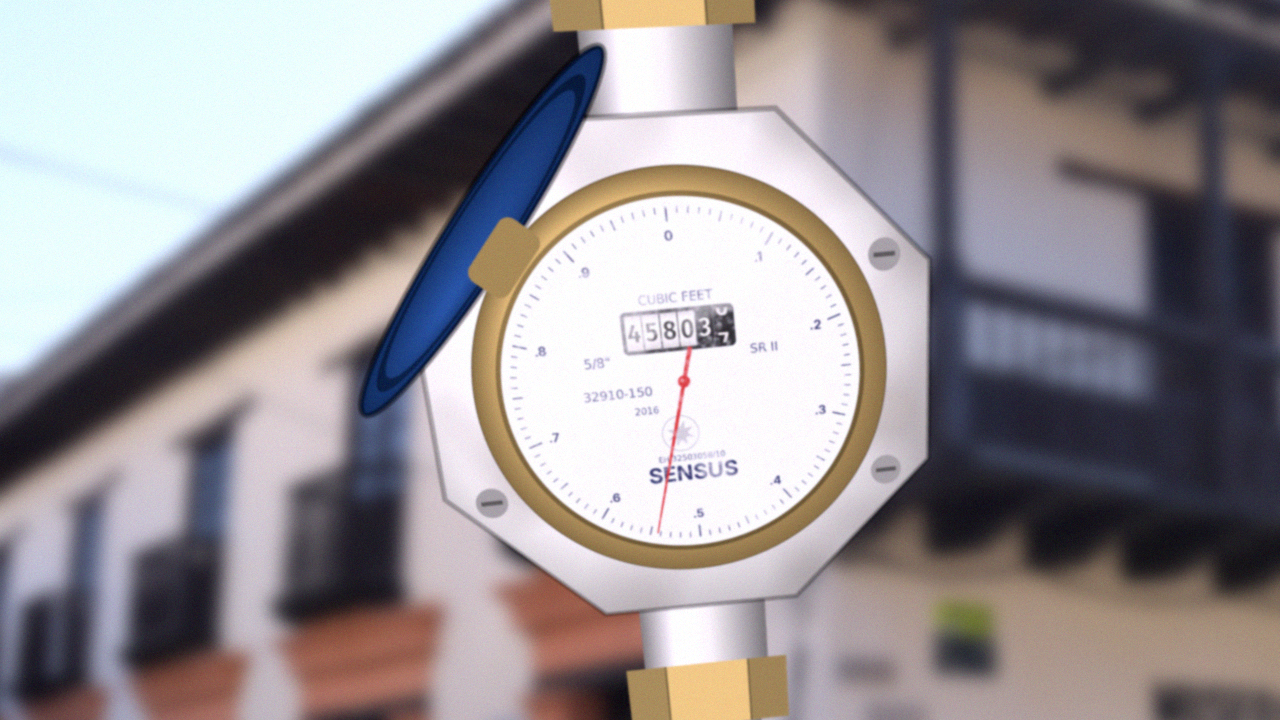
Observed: 458036.54 ft³
